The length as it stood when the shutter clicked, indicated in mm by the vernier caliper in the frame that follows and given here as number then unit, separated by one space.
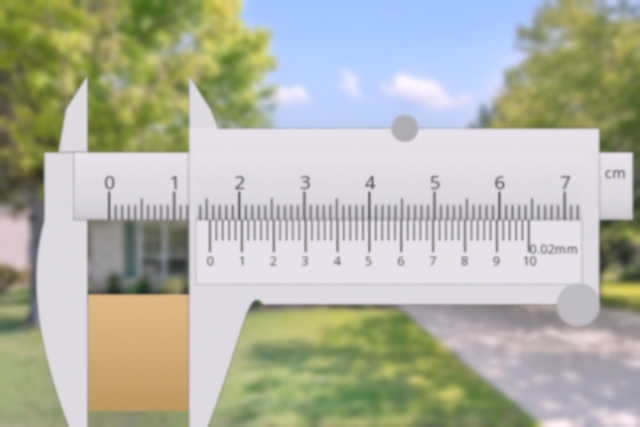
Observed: 15.5 mm
